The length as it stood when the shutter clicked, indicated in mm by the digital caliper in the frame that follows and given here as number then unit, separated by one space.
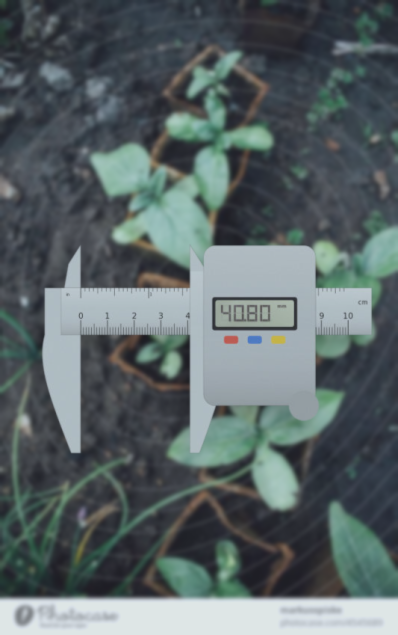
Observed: 40.80 mm
